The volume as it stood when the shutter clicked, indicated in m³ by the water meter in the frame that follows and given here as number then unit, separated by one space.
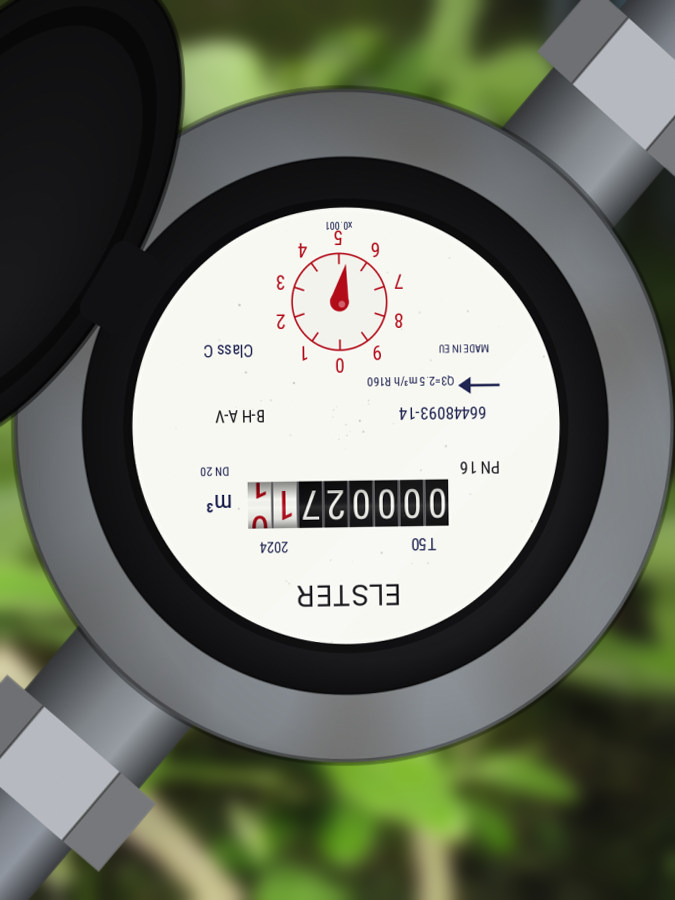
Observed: 27.105 m³
